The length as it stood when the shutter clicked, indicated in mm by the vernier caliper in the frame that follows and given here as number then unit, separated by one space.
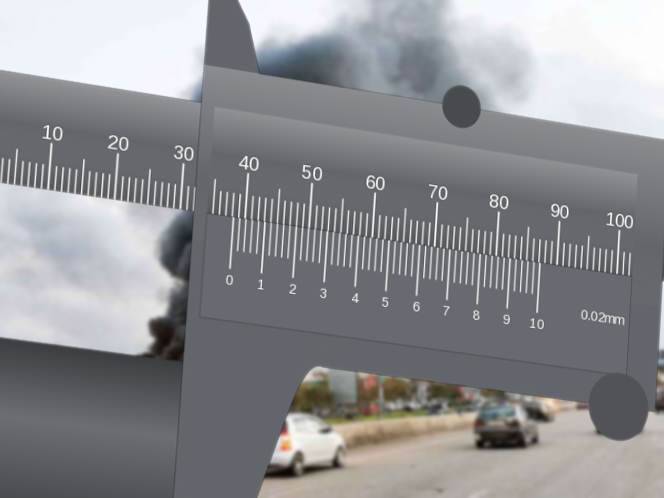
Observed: 38.2 mm
